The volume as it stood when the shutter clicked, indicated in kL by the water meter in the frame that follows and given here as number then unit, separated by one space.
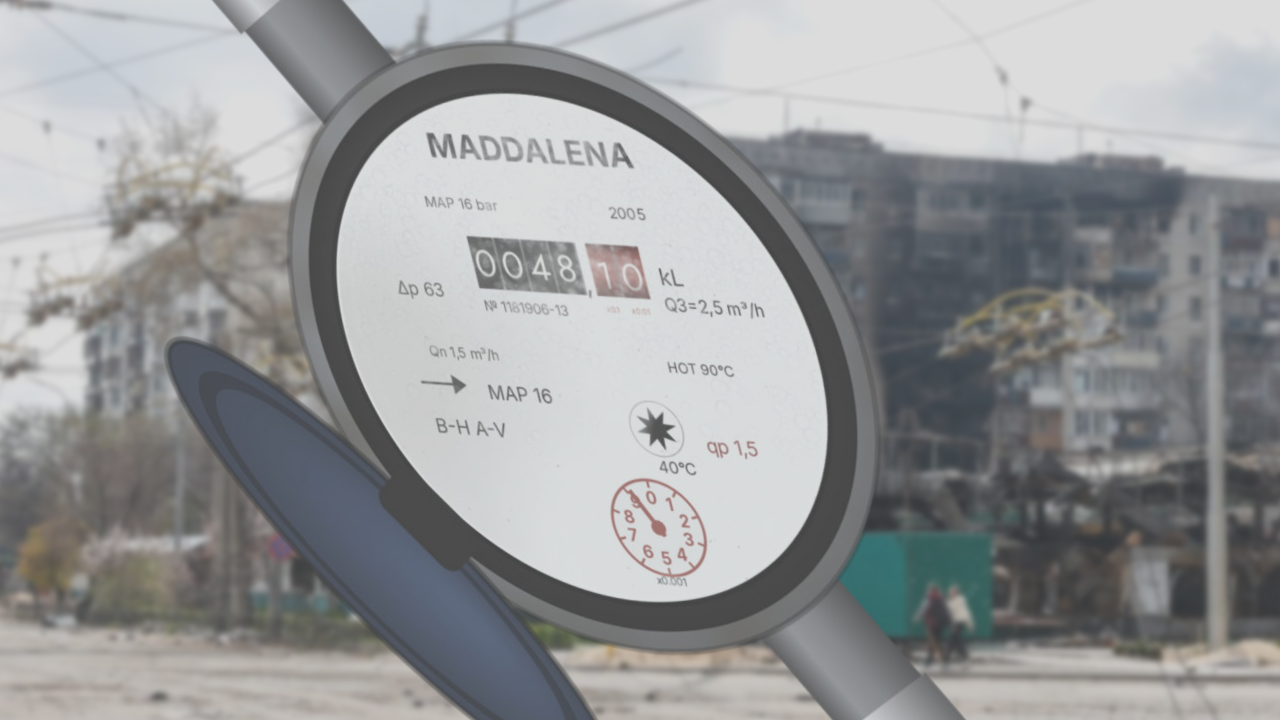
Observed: 48.099 kL
